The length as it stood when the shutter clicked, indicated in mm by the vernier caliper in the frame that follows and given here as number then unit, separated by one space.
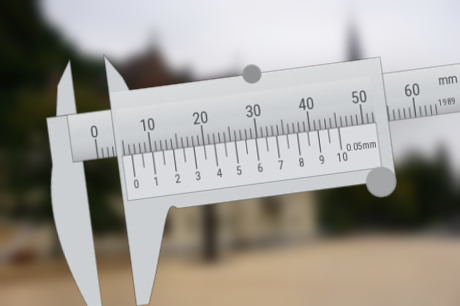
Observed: 6.4 mm
